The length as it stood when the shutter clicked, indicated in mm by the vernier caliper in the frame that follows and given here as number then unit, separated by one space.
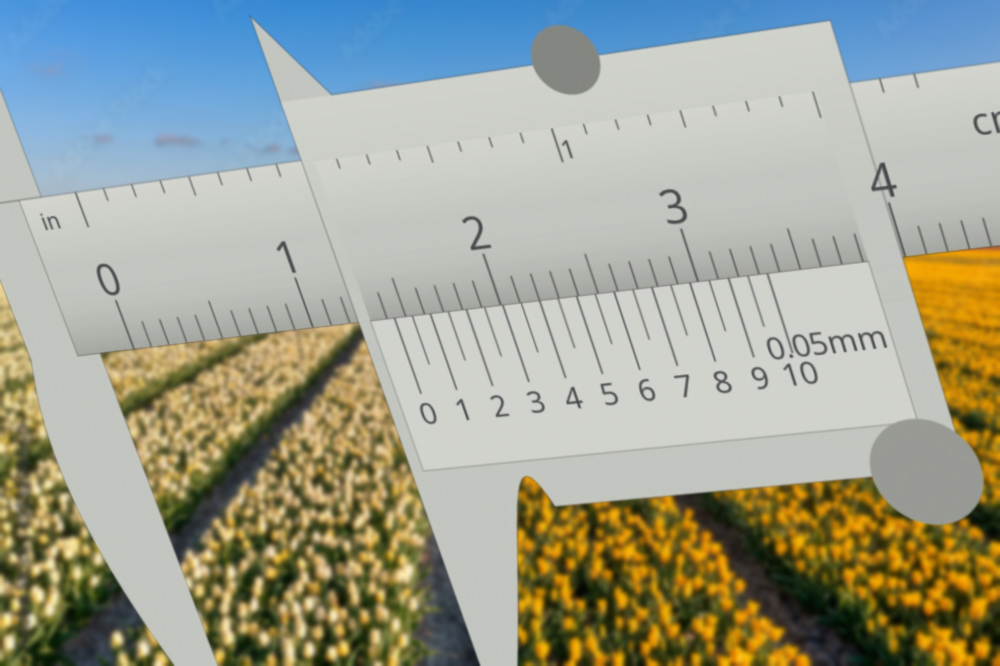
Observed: 14.4 mm
